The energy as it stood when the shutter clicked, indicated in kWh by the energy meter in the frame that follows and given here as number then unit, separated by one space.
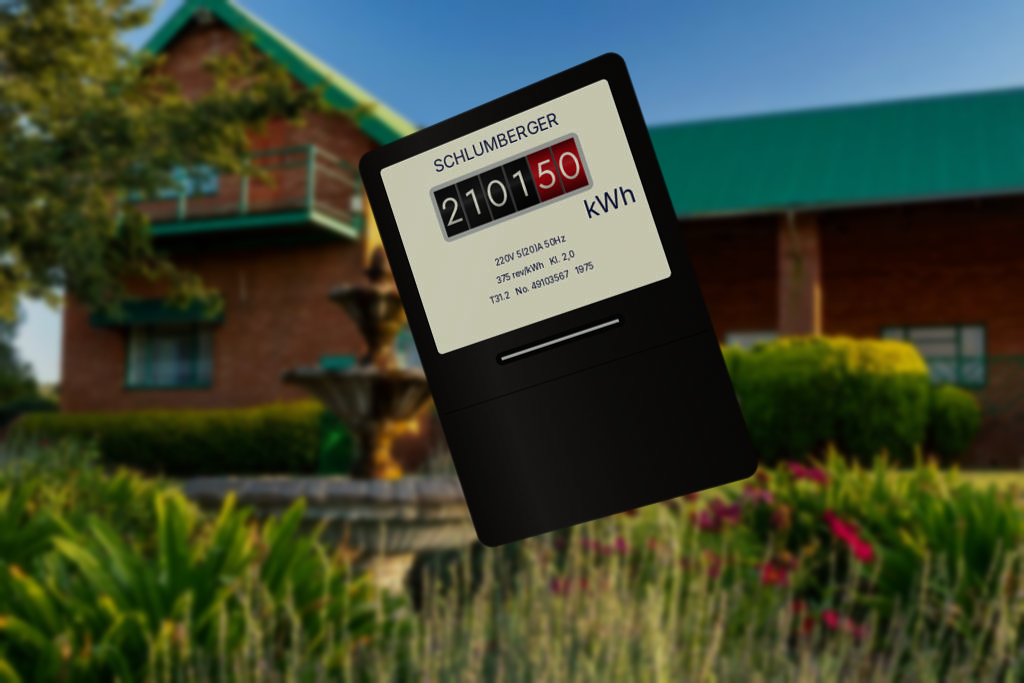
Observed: 2101.50 kWh
